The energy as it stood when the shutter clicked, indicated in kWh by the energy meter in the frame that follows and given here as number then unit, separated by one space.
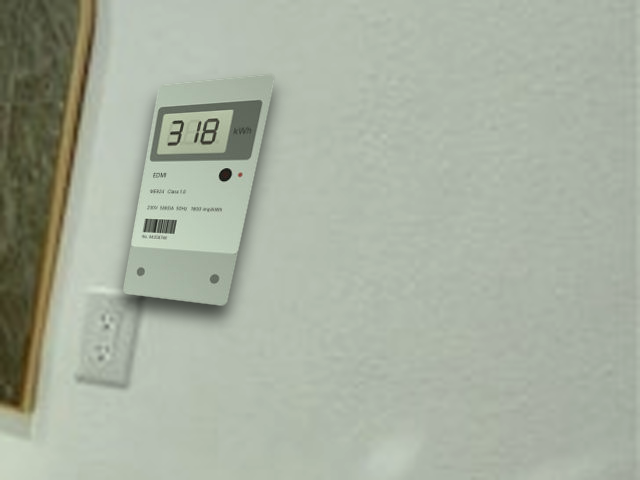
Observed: 318 kWh
